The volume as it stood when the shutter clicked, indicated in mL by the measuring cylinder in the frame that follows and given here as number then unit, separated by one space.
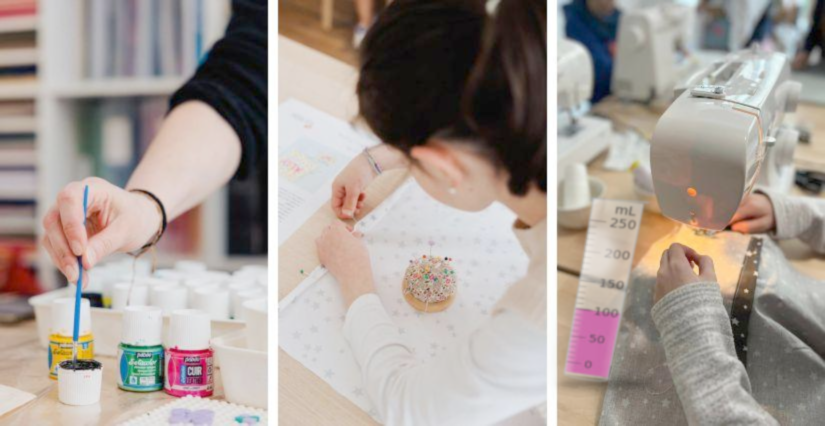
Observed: 100 mL
